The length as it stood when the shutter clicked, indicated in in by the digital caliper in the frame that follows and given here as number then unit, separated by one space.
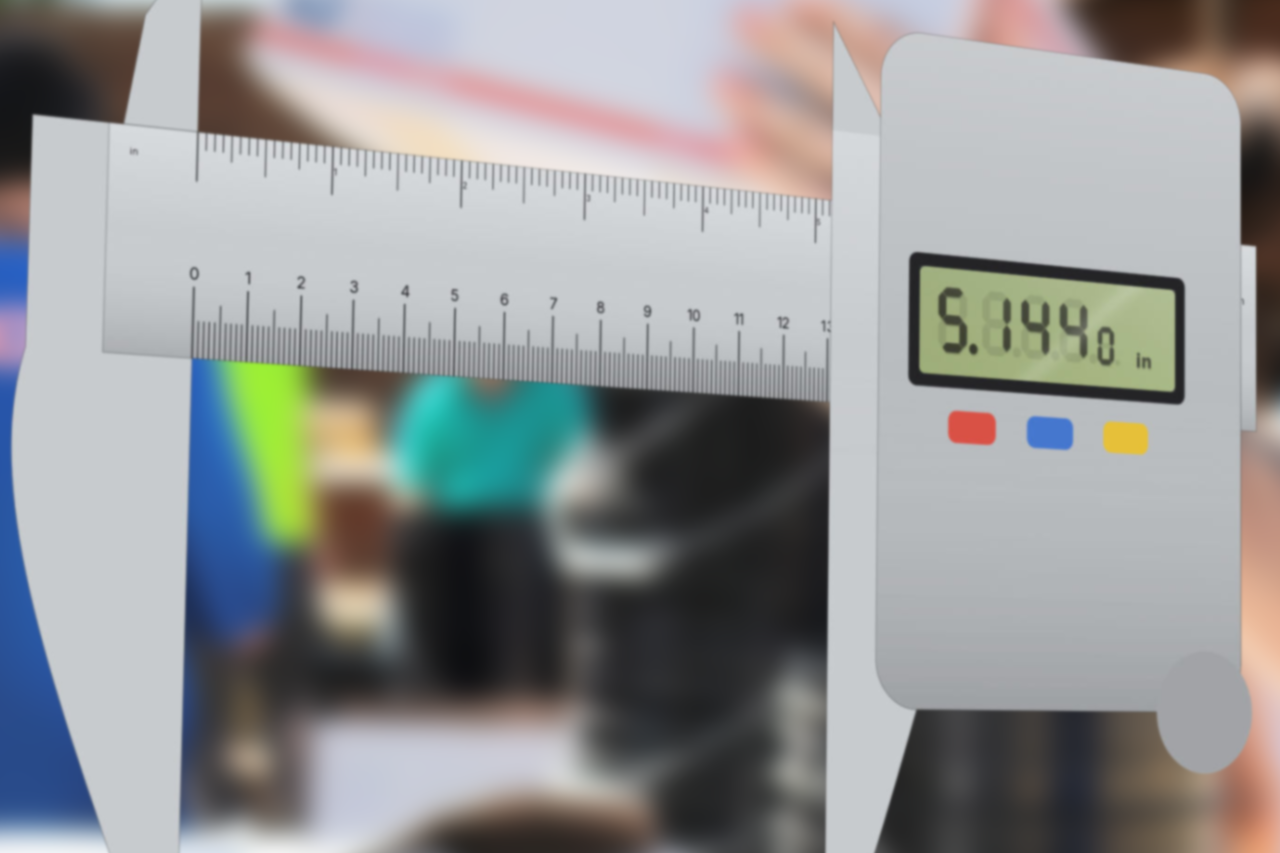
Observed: 5.1440 in
